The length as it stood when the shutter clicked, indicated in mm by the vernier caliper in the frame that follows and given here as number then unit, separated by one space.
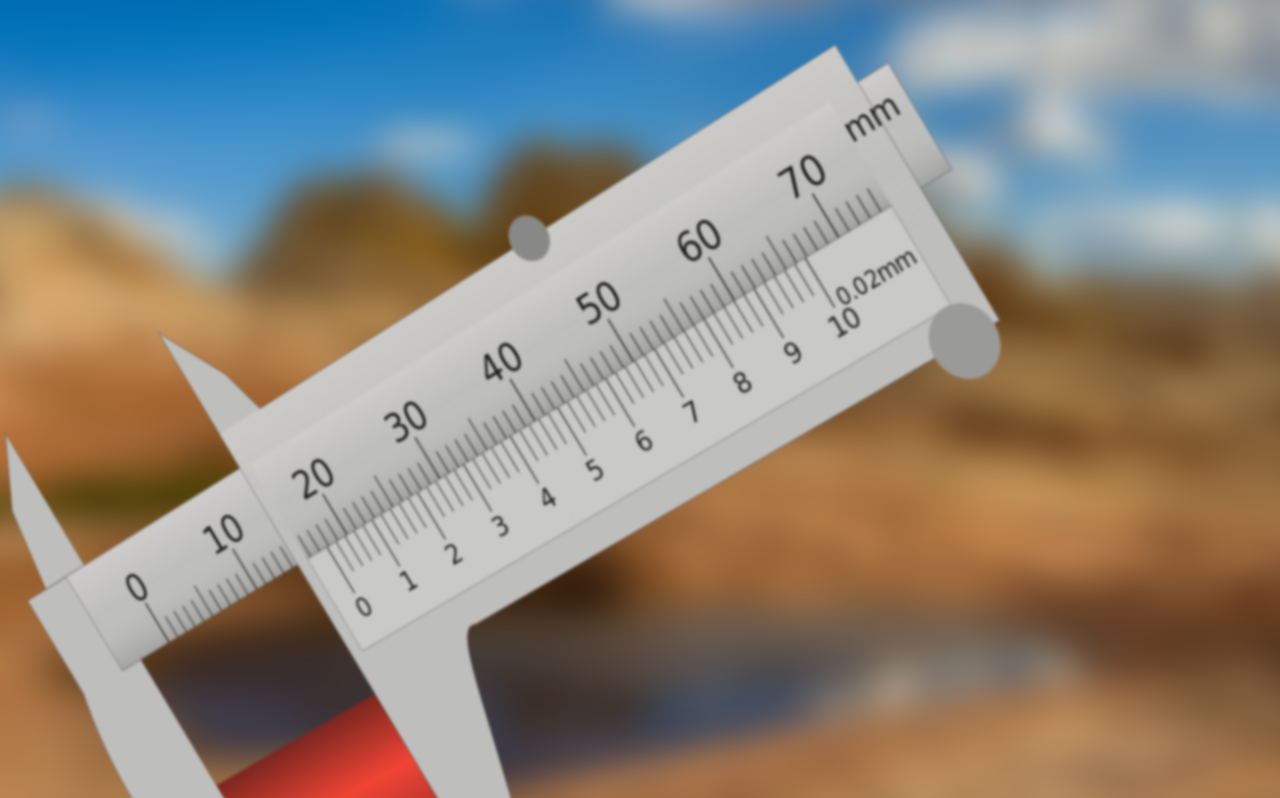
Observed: 17.8 mm
